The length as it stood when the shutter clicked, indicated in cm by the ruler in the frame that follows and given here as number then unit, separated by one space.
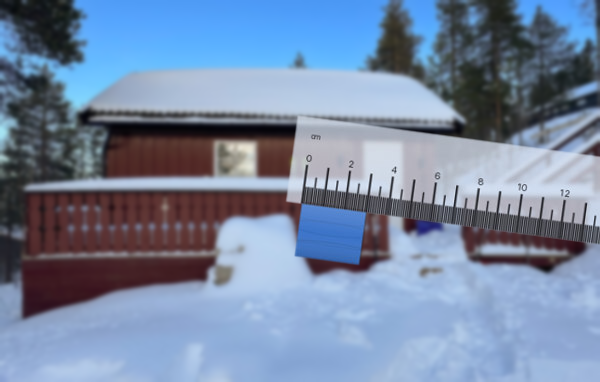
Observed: 3 cm
